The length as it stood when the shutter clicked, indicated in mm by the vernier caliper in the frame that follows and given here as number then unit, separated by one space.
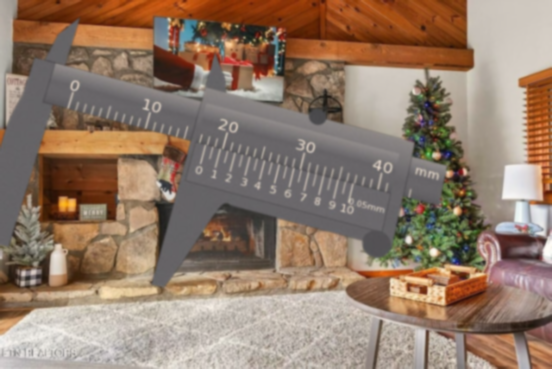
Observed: 17.8 mm
